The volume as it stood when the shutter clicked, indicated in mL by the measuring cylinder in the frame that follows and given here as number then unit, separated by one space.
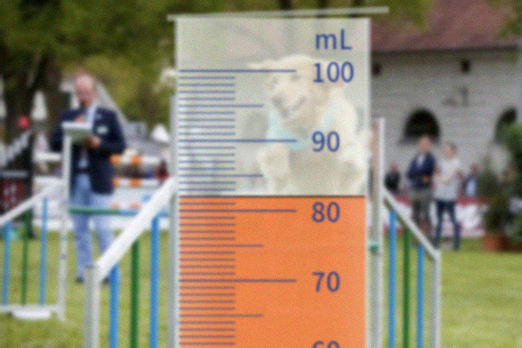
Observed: 82 mL
